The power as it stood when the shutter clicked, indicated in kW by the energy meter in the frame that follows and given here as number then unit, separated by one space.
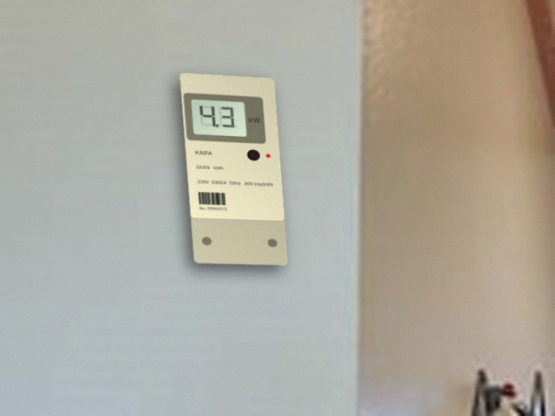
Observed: 4.3 kW
